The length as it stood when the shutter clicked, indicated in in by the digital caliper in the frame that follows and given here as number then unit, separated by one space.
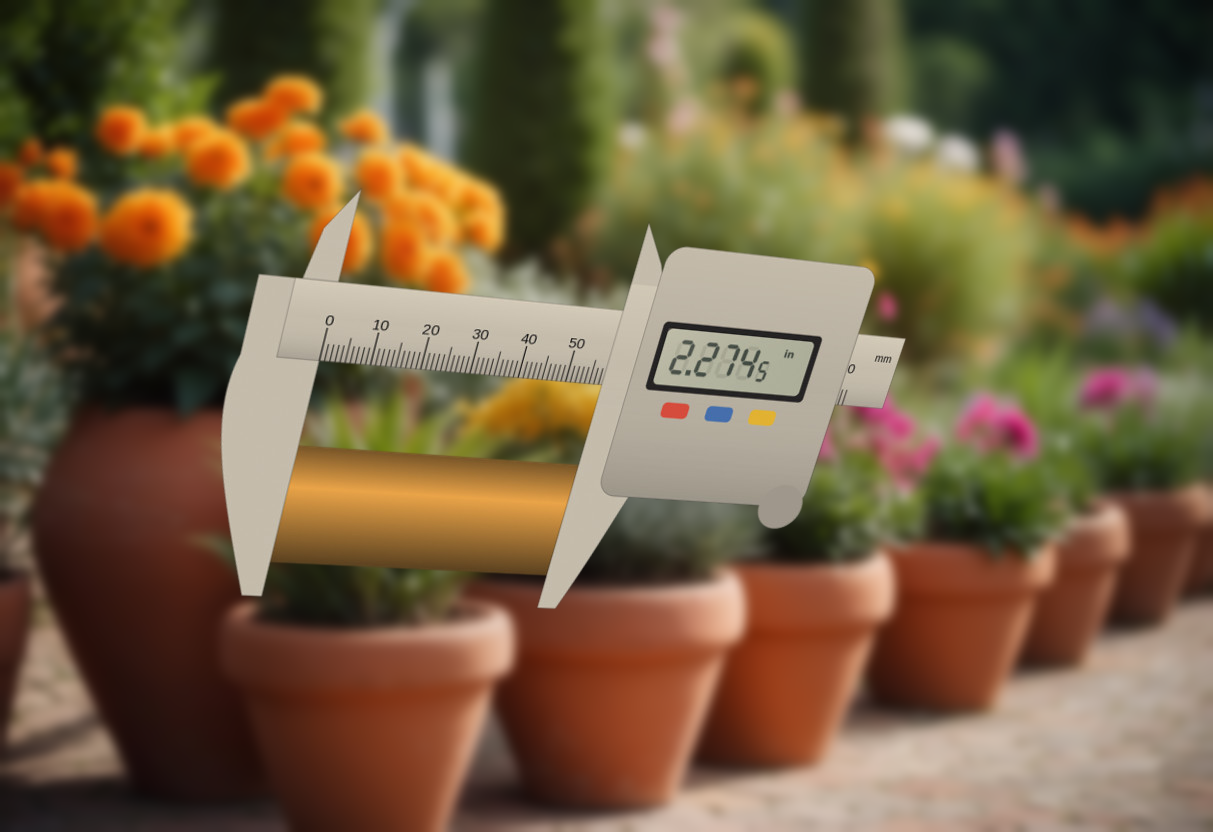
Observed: 2.2745 in
